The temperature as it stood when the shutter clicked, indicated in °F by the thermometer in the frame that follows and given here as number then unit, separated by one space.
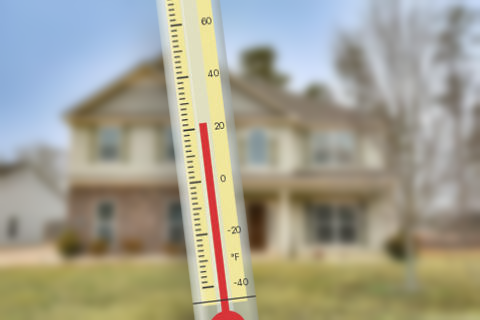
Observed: 22 °F
